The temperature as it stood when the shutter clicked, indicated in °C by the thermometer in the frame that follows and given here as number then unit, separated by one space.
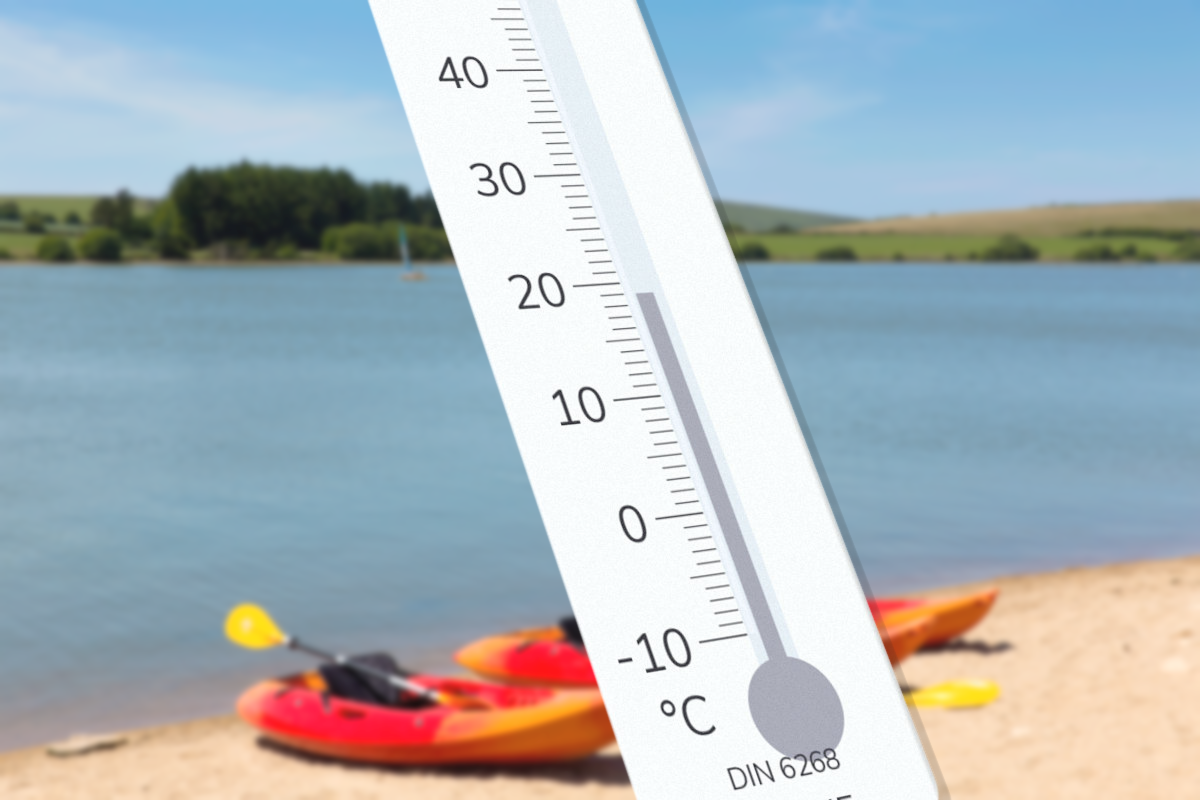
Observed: 19 °C
